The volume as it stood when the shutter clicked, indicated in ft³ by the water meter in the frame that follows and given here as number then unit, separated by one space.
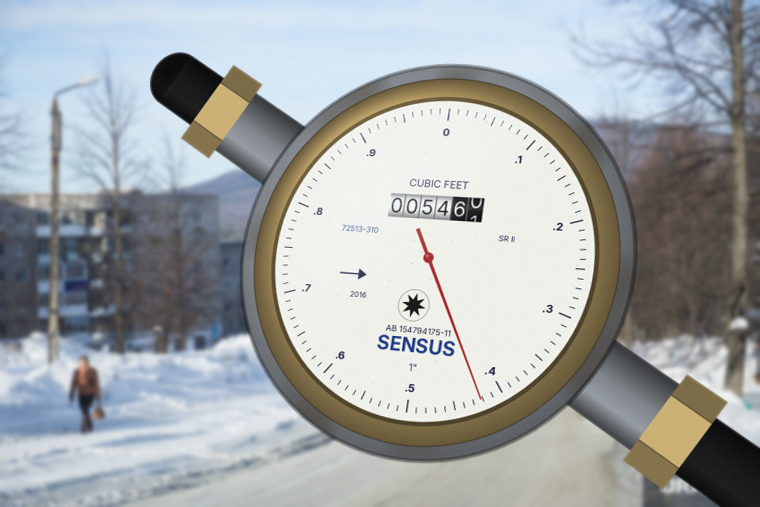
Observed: 5460.42 ft³
